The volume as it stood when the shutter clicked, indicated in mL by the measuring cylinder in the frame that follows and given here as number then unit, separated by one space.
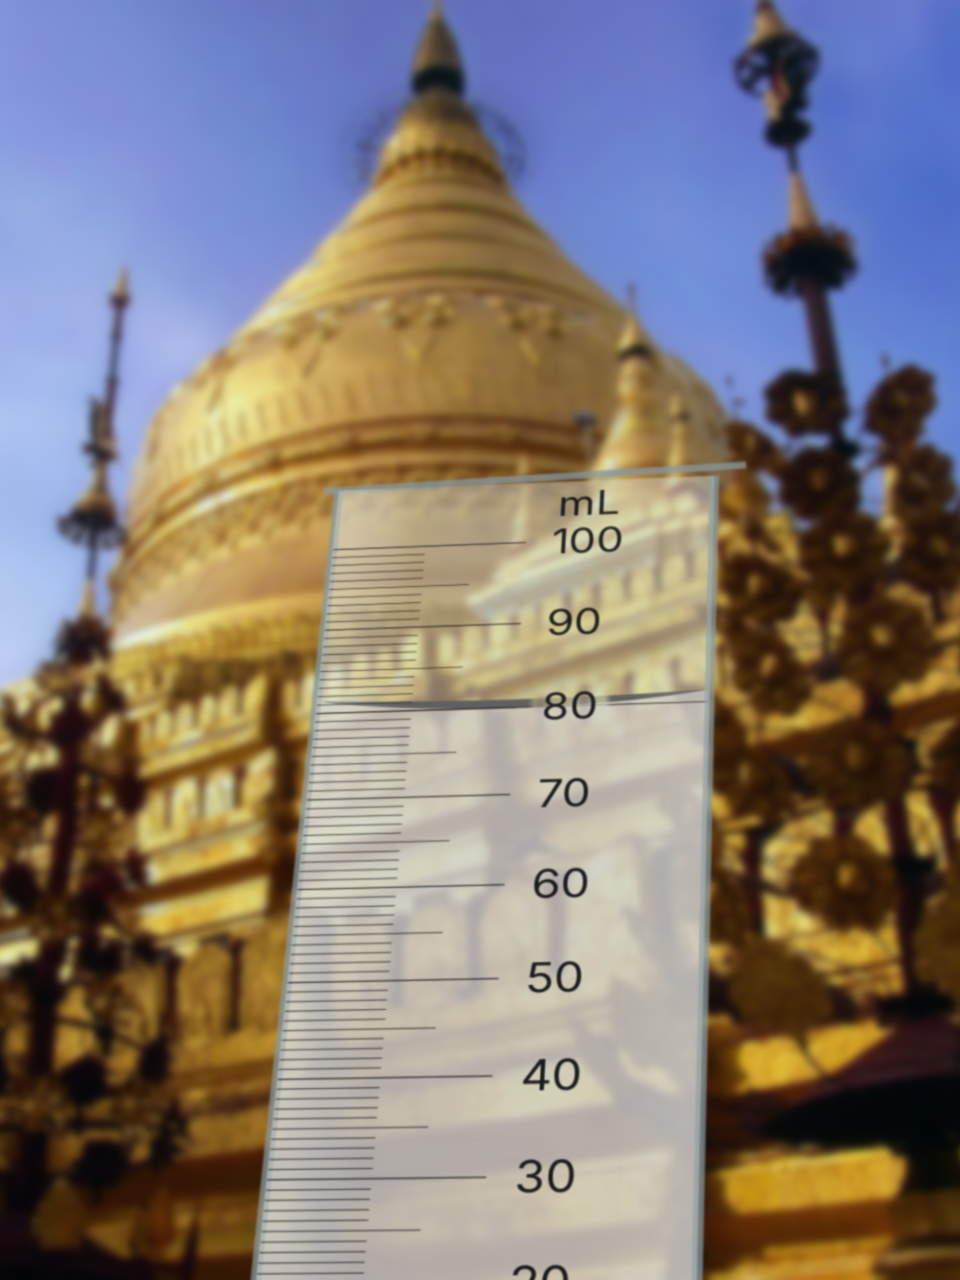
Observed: 80 mL
